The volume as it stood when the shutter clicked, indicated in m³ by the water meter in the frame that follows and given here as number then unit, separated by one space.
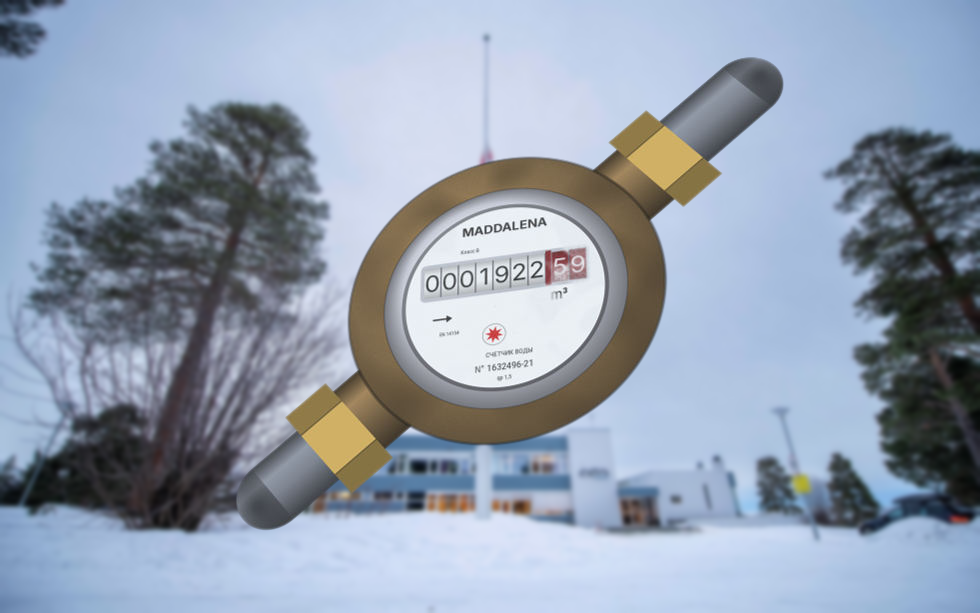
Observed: 1922.59 m³
